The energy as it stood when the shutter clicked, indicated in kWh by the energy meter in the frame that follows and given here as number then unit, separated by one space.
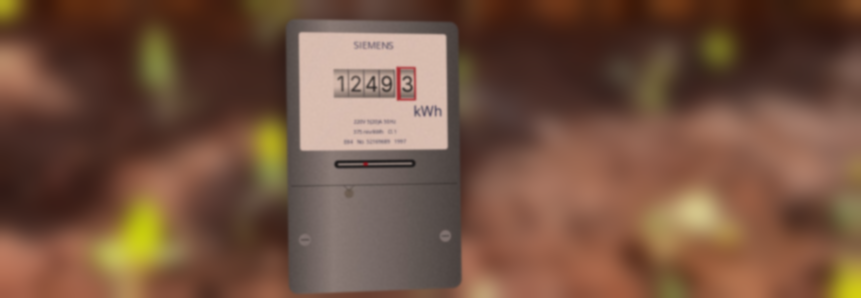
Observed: 1249.3 kWh
